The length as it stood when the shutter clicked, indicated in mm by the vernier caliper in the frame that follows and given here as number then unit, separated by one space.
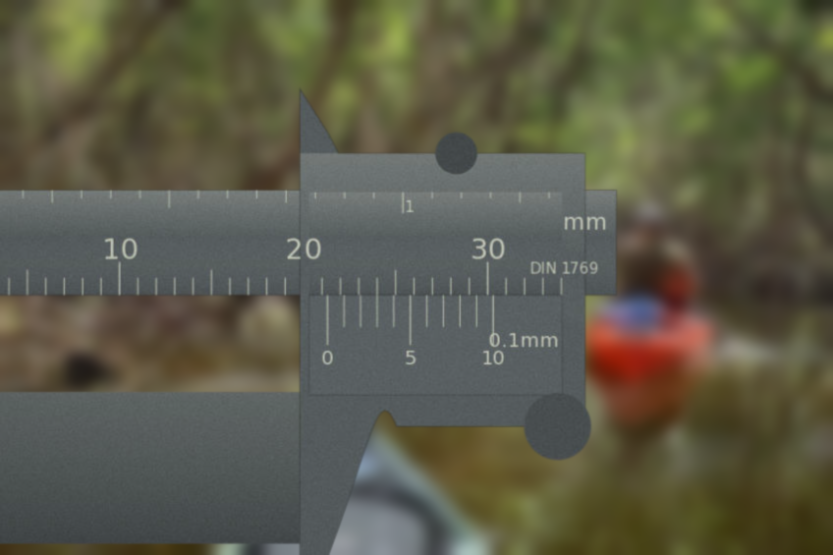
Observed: 21.3 mm
